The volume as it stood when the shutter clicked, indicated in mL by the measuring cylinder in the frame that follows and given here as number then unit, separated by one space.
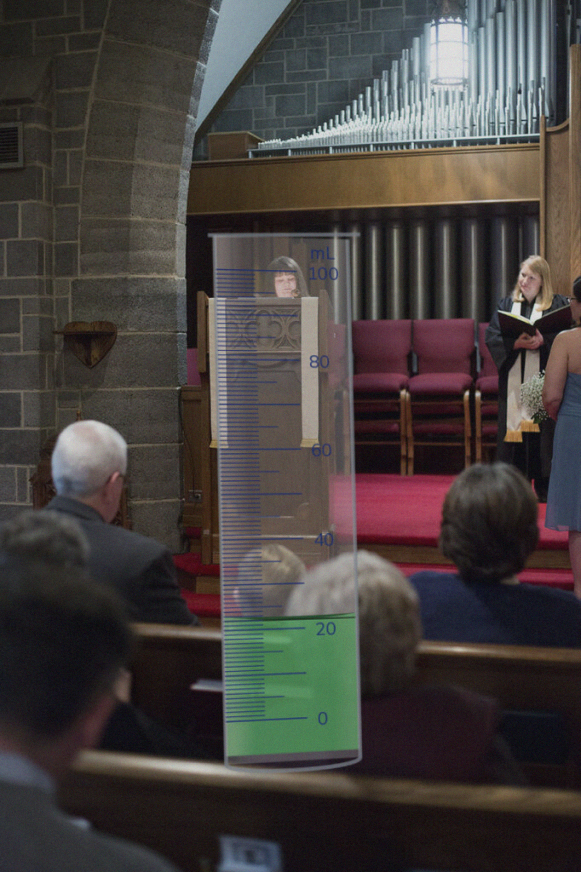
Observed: 22 mL
